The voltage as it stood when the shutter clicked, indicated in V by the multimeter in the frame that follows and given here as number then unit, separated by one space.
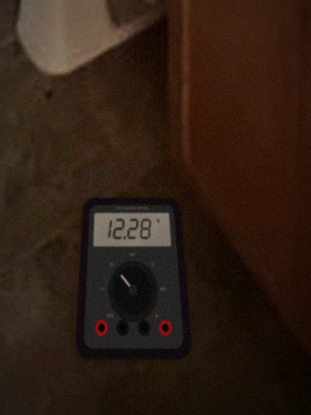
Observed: 12.28 V
